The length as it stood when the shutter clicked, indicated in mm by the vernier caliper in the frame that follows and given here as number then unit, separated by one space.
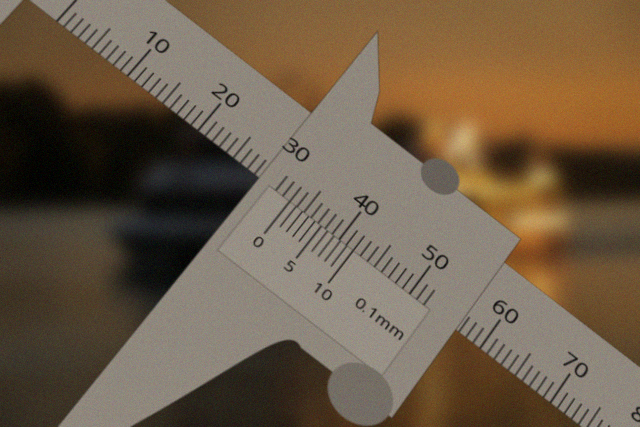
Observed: 33.0 mm
